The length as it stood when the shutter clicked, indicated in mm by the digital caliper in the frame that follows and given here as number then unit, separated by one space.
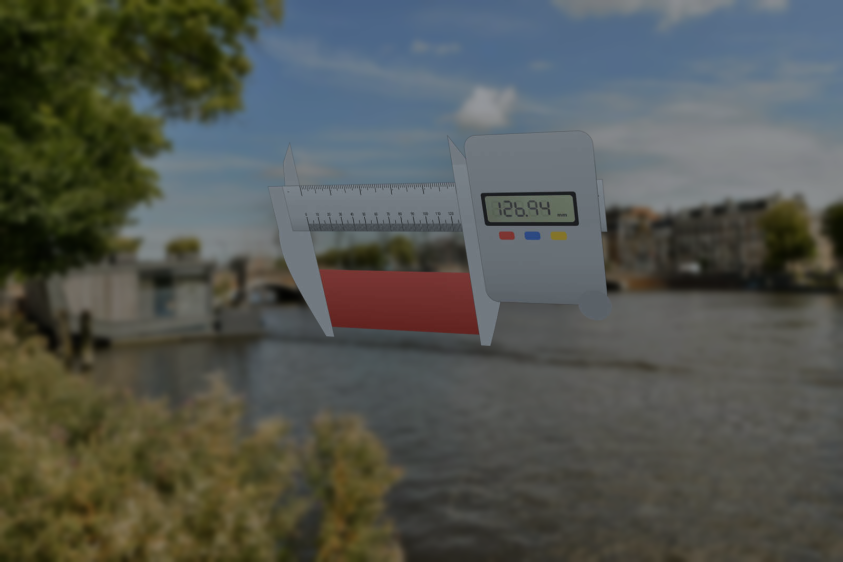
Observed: 126.94 mm
